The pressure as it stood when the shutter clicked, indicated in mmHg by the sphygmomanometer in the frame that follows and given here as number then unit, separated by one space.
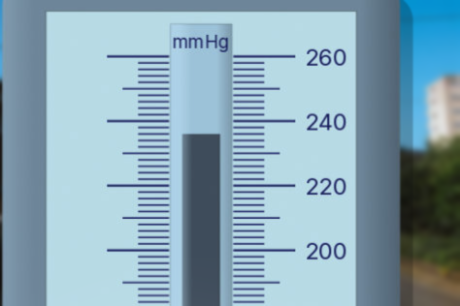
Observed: 236 mmHg
